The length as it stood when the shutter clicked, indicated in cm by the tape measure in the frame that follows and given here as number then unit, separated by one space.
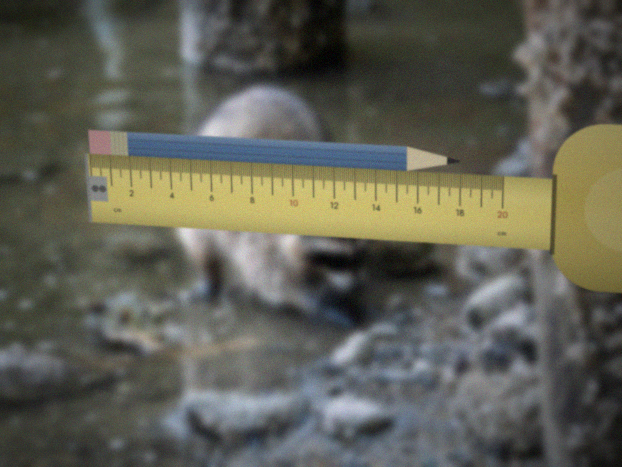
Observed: 18 cm
